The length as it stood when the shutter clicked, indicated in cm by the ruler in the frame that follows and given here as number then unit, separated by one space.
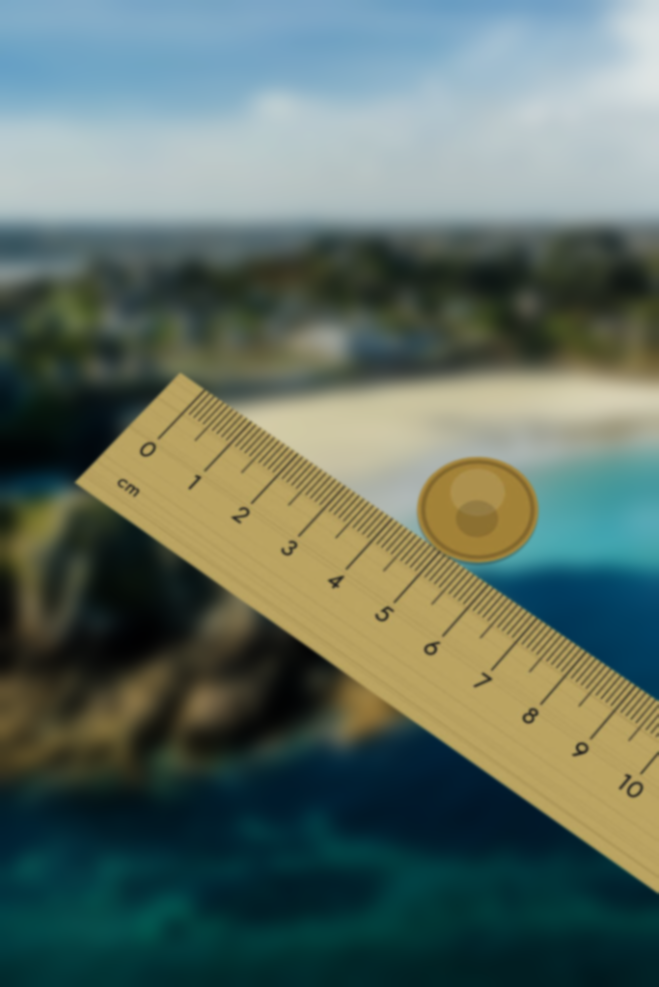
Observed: 2 cm
